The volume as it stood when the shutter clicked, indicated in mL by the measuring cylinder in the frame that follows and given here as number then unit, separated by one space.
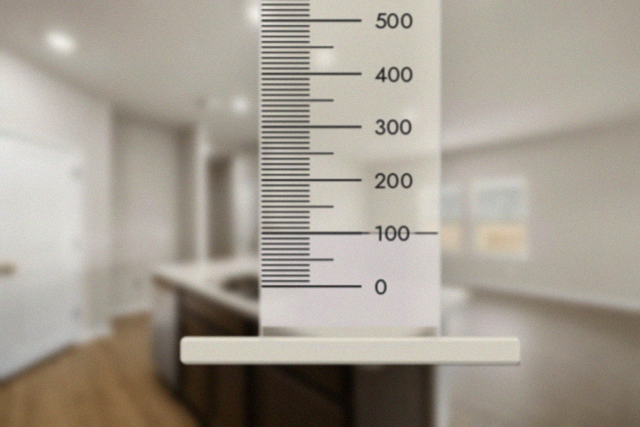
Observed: 100 mL
